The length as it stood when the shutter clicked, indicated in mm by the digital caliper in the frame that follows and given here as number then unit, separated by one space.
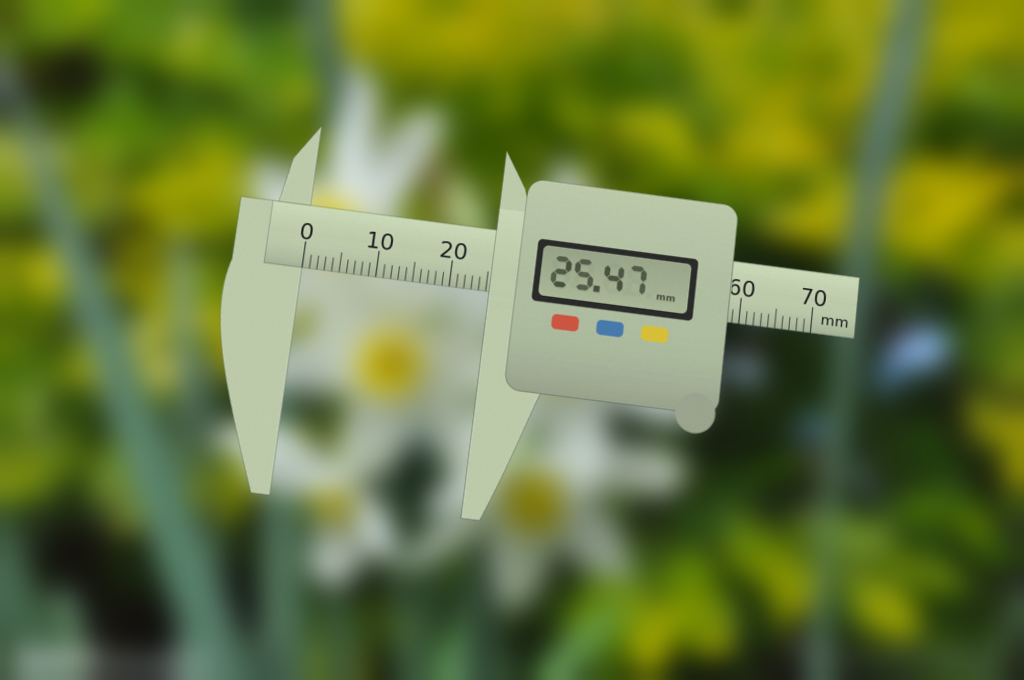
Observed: 25.47 mm
